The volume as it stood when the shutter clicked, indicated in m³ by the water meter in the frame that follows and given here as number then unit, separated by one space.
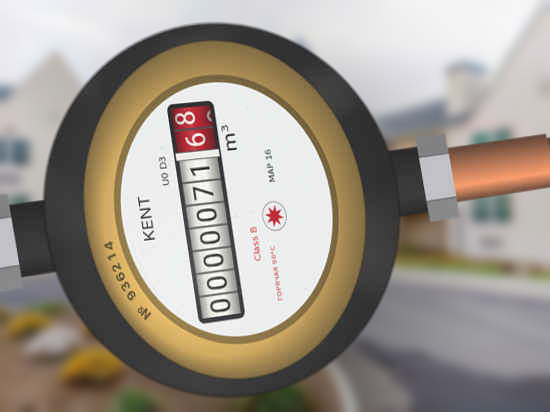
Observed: 71.68 m³
